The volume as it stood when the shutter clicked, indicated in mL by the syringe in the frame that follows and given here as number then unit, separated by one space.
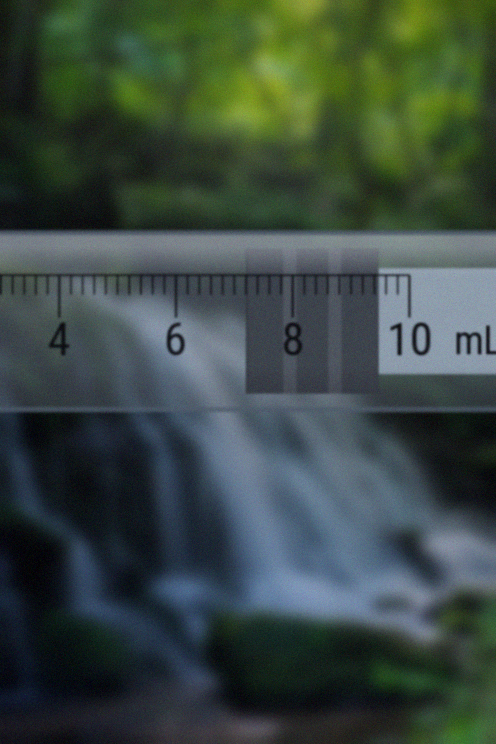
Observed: 7.2 mL
